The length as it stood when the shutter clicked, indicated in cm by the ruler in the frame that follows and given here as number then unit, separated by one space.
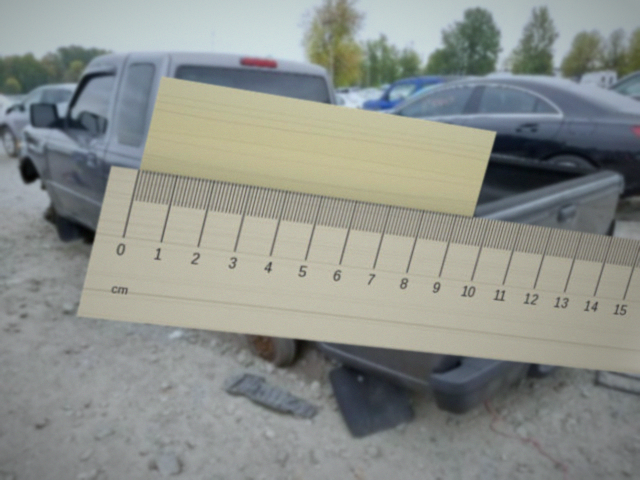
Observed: 9.5 cm
